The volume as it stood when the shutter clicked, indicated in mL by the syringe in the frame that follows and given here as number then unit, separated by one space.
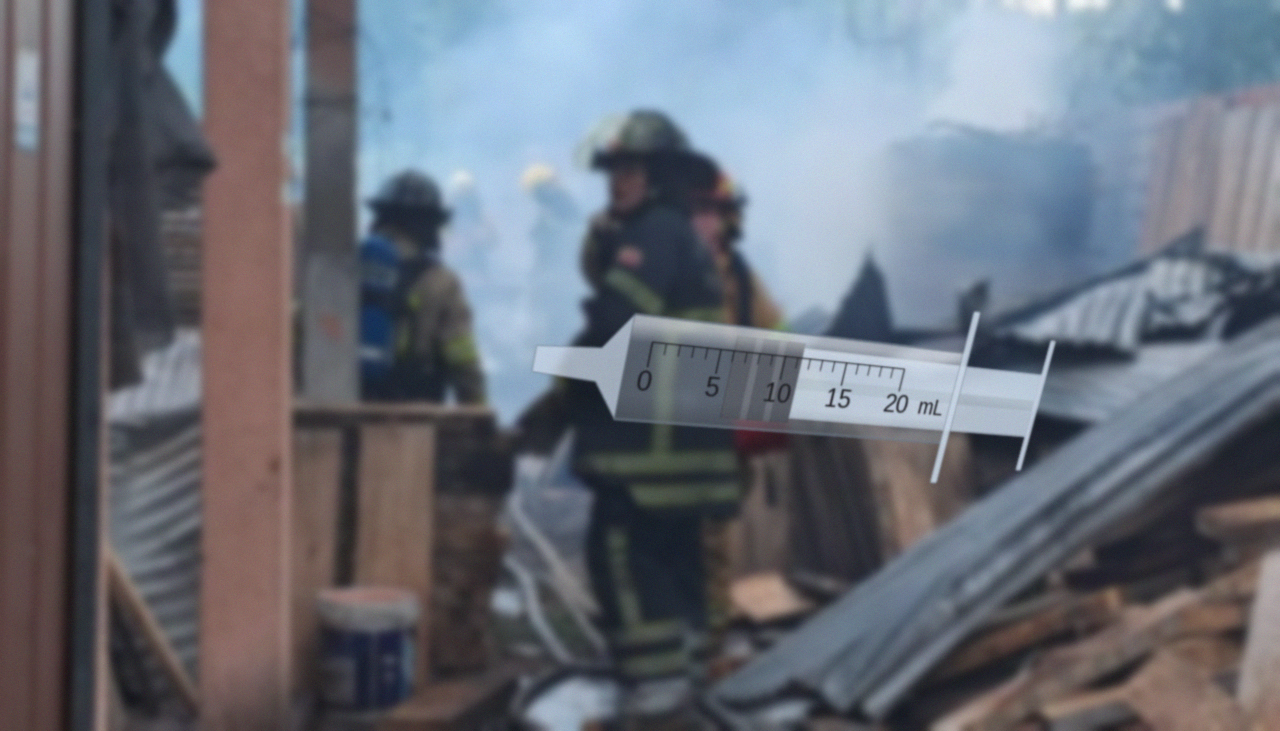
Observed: 6 mL
